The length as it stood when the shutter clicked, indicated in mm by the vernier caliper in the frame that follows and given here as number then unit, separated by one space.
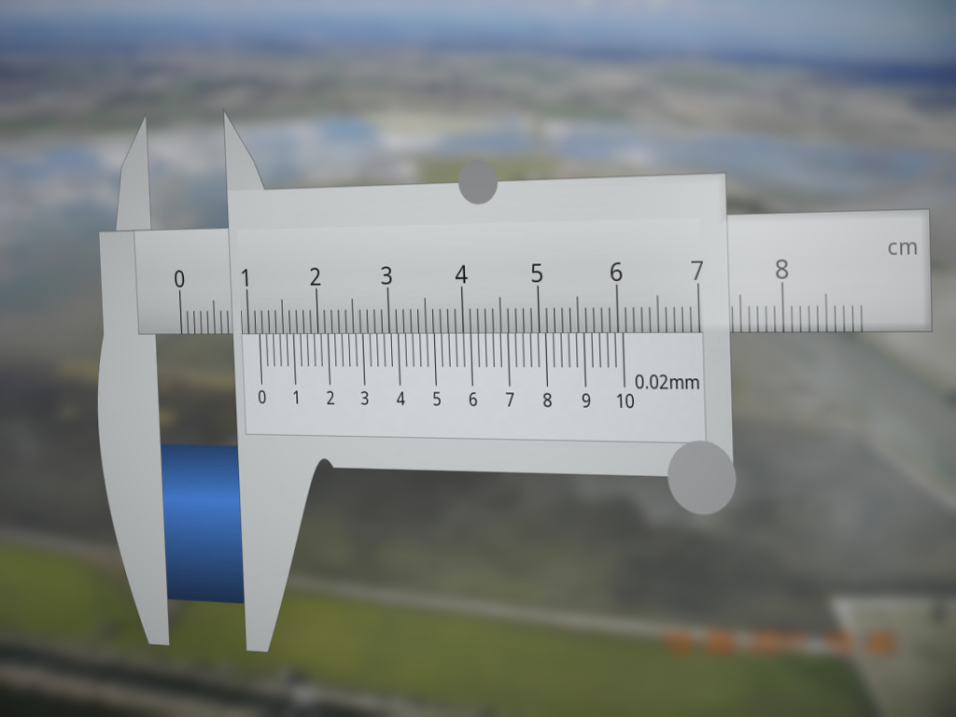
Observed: 11.6 mm
